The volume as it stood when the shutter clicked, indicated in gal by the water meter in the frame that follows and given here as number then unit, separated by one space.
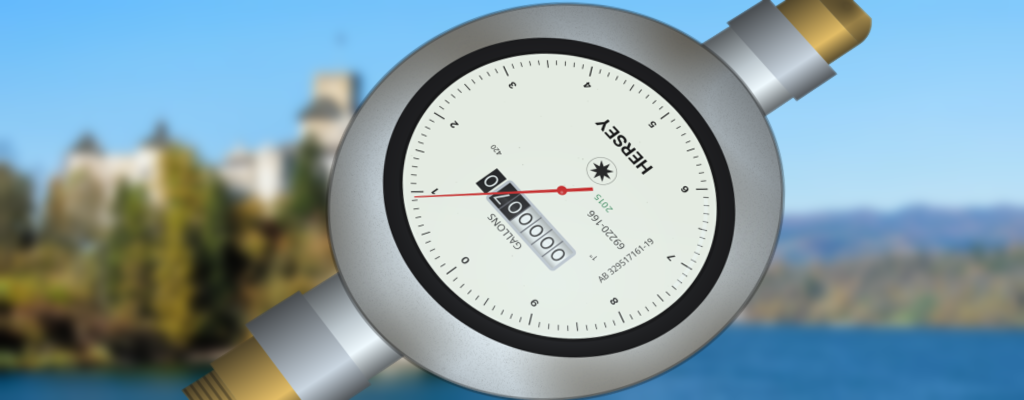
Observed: 70.9 gal
